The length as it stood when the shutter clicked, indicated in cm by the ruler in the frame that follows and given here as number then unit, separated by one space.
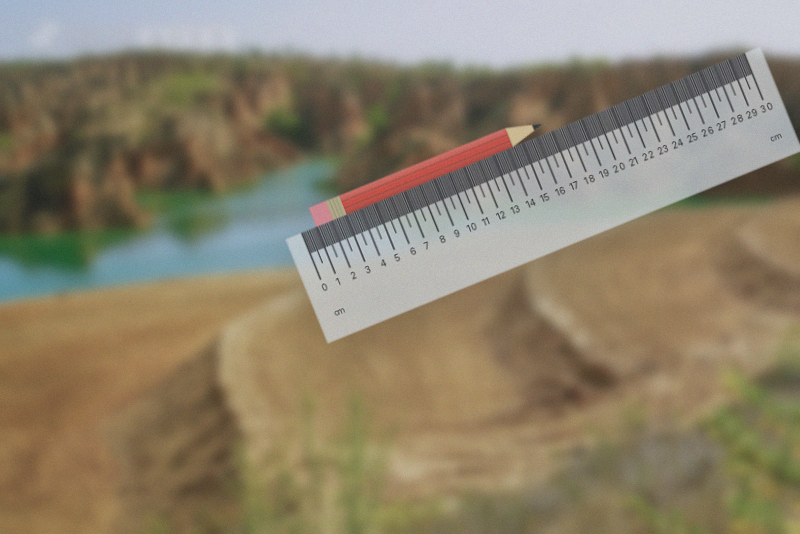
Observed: 15.5 cm
